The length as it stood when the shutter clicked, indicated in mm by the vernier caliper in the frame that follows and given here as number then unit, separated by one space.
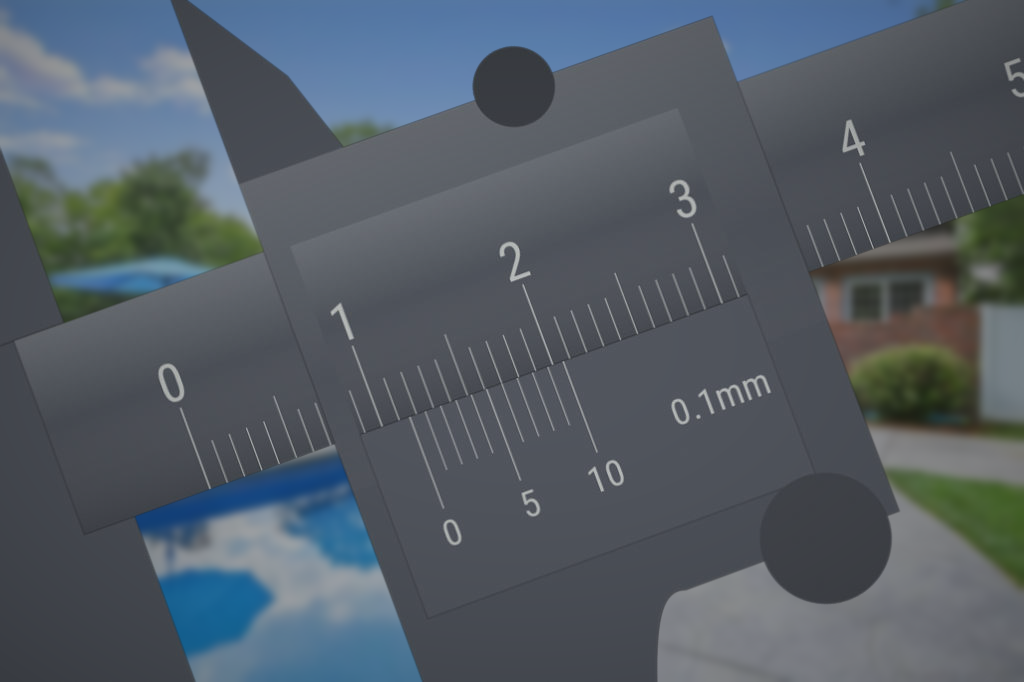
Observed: 11.6 mm
